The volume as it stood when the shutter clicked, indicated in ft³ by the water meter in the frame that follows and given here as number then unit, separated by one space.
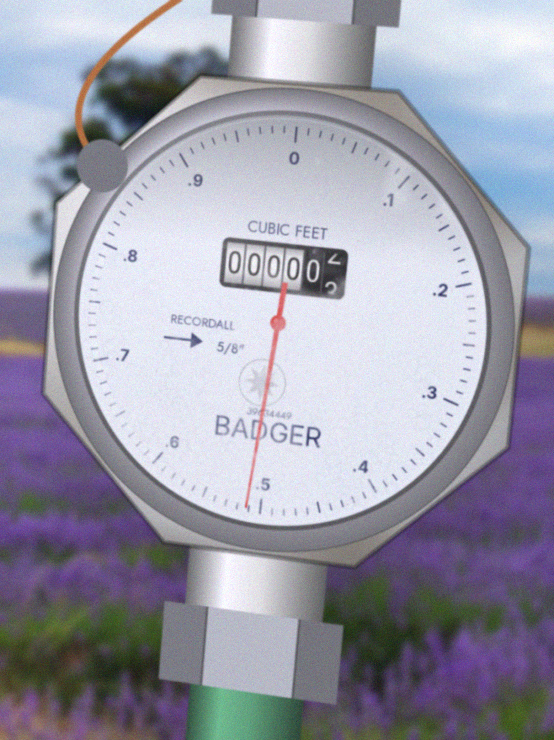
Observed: 2.51 ft³
